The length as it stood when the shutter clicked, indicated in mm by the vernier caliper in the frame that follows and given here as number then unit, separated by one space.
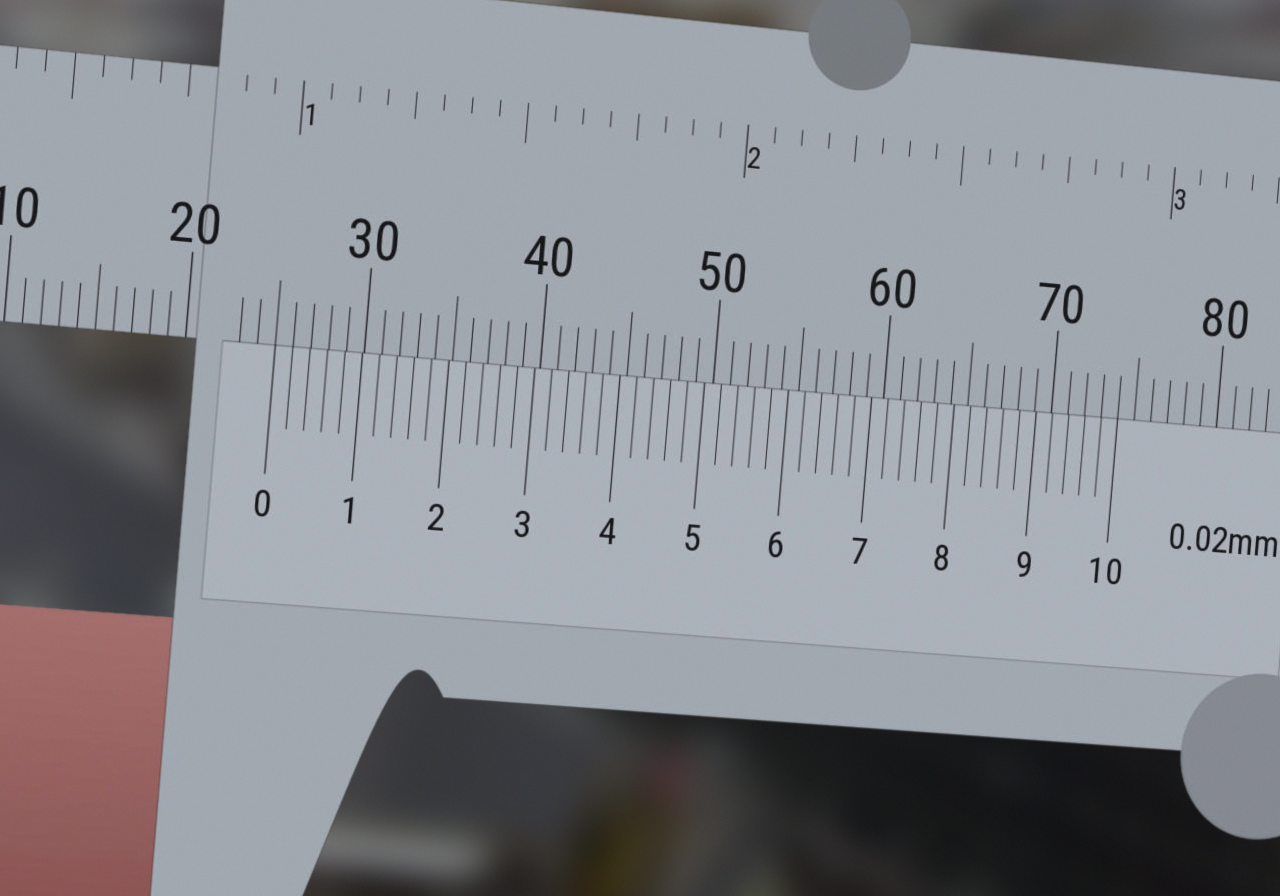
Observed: 25.0 mm
